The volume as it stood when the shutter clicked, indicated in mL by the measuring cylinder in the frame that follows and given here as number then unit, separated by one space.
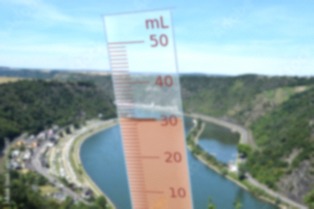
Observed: 30 mL
